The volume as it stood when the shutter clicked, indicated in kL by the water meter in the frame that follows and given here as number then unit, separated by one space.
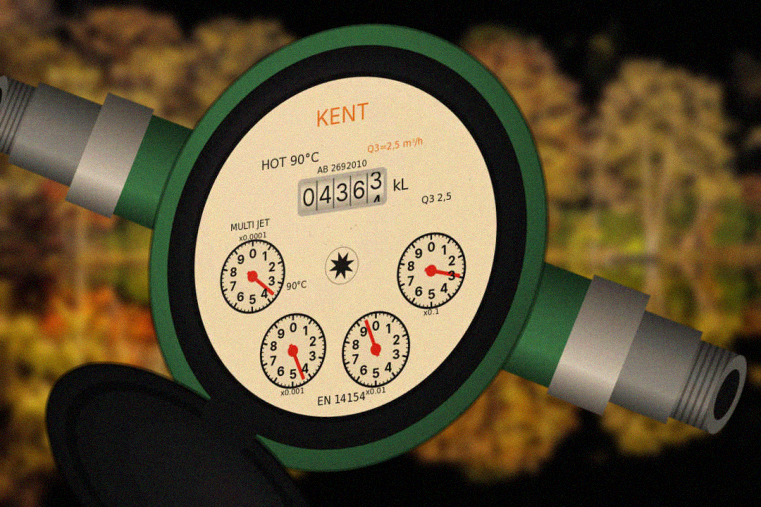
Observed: 4363.2943 kL
